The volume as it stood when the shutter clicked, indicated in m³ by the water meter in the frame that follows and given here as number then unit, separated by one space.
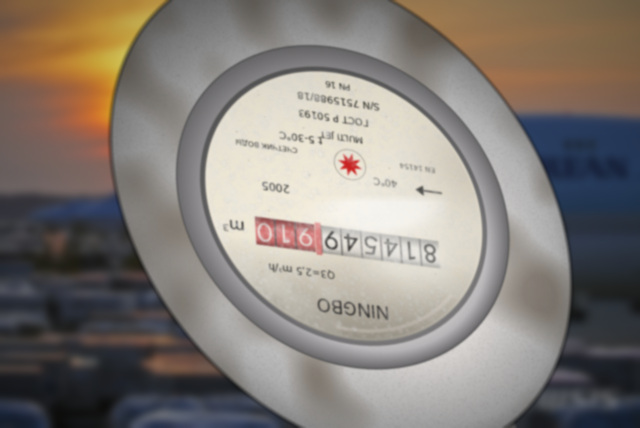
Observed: 814549.910 m³
